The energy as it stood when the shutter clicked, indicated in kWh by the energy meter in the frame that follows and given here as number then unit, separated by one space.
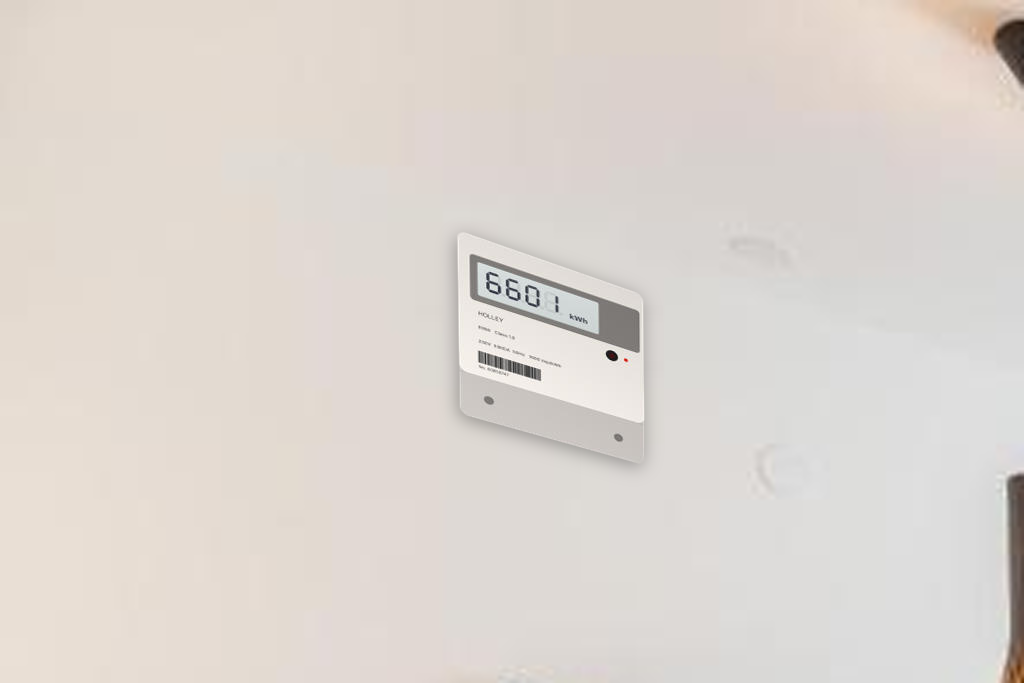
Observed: 6601 kWh
